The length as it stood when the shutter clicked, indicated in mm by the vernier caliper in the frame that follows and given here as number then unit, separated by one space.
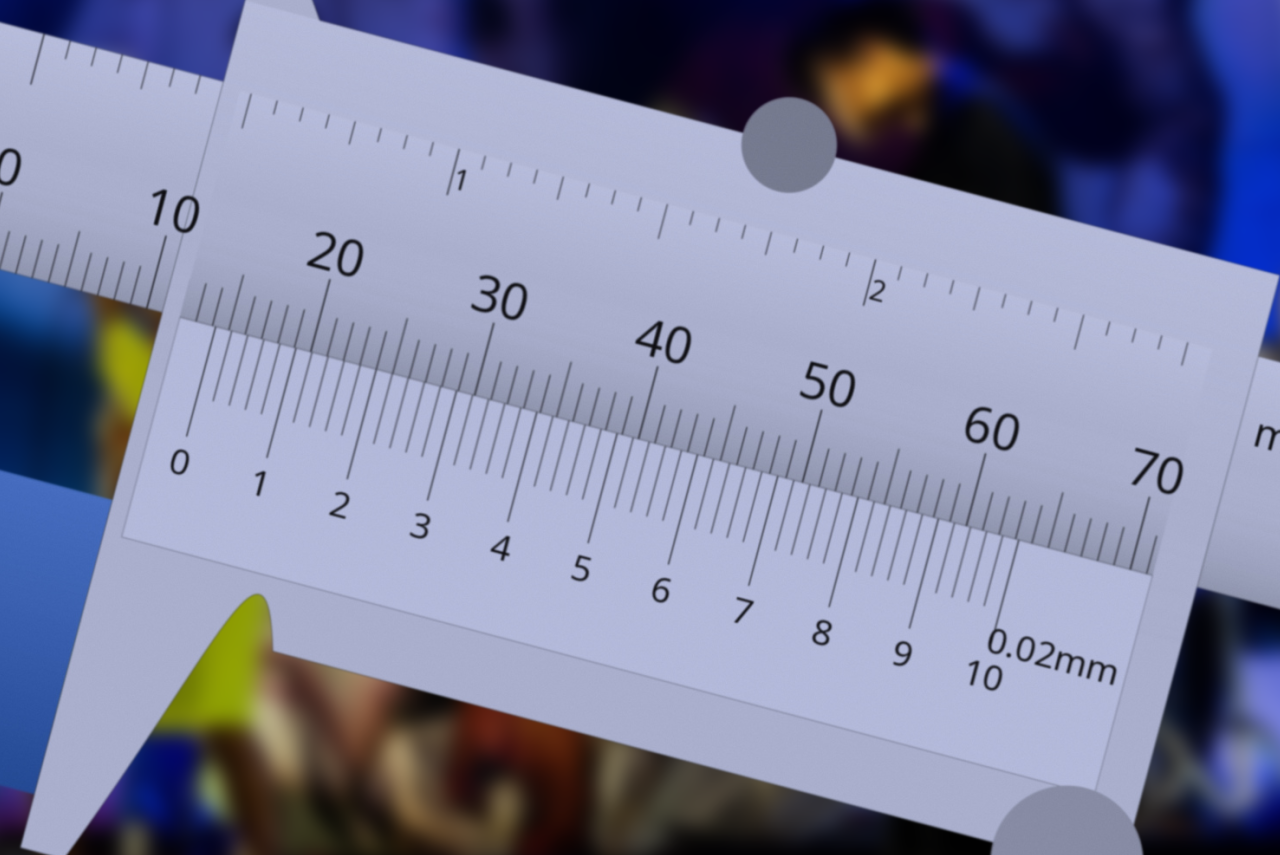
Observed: 14.2 mm
